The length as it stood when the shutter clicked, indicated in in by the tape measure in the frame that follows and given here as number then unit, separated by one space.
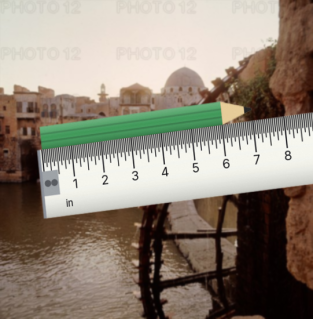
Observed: 7 in
